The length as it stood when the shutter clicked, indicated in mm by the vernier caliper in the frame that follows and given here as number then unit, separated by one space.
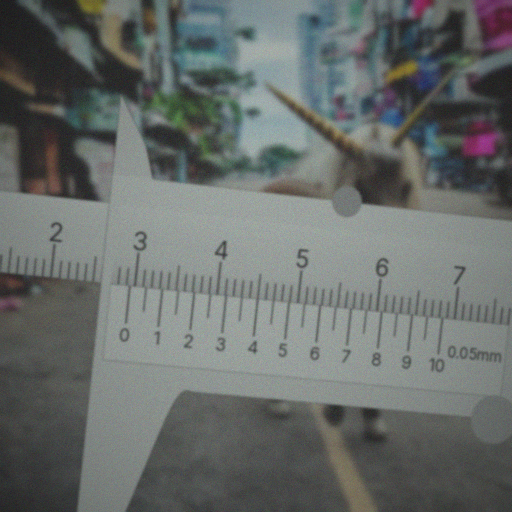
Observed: 29.4 mm
